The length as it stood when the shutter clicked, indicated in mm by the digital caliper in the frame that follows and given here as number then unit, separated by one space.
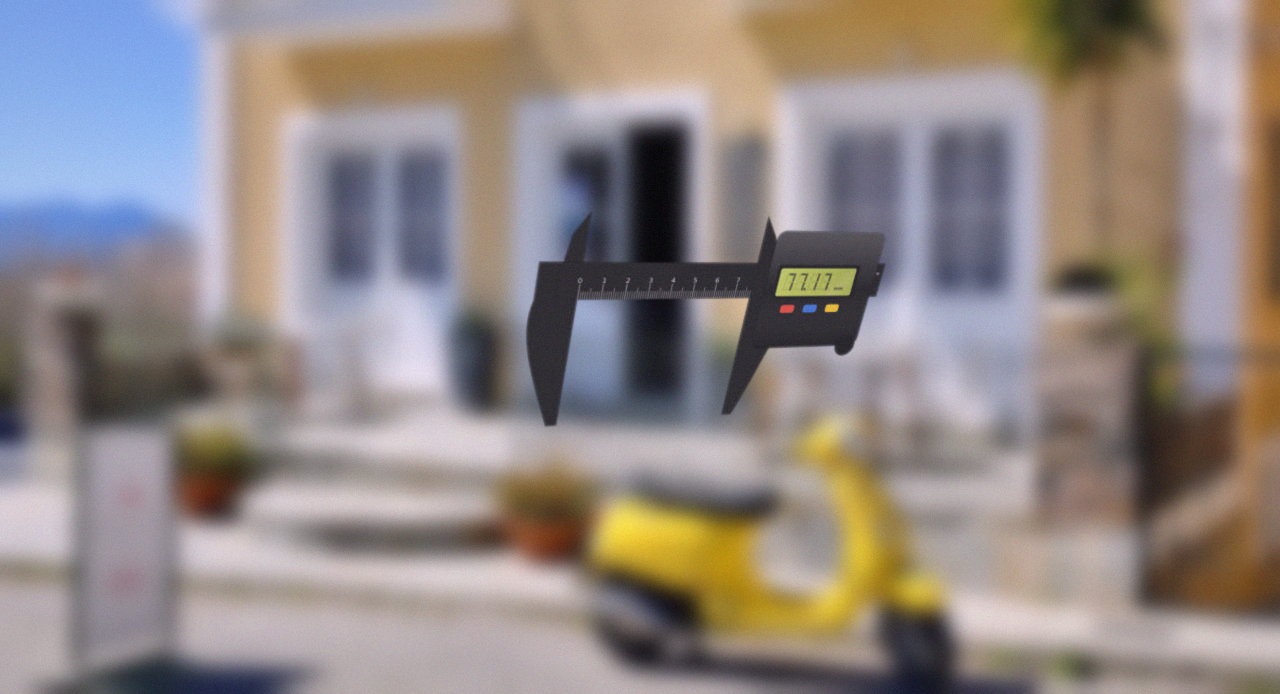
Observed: 77.17 mm
